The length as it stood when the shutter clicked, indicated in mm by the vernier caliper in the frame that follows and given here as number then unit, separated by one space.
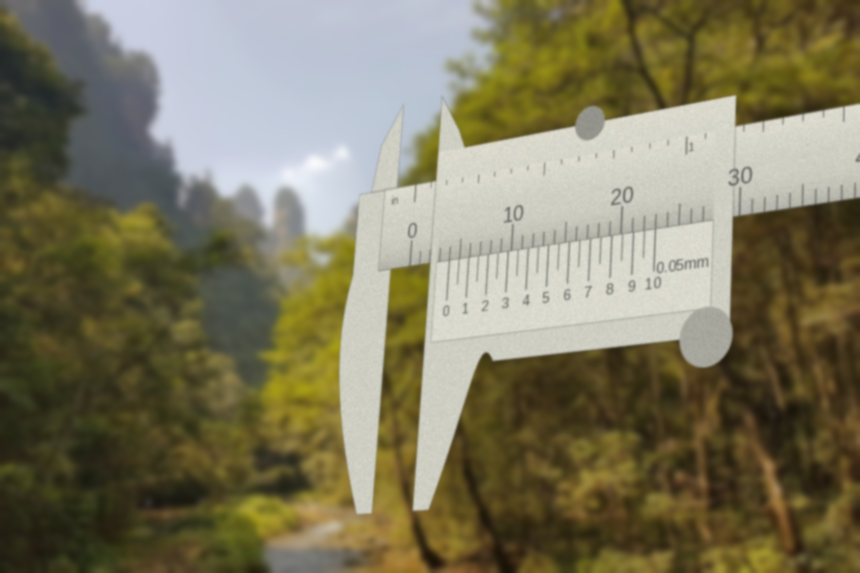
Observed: 4.0 mm
